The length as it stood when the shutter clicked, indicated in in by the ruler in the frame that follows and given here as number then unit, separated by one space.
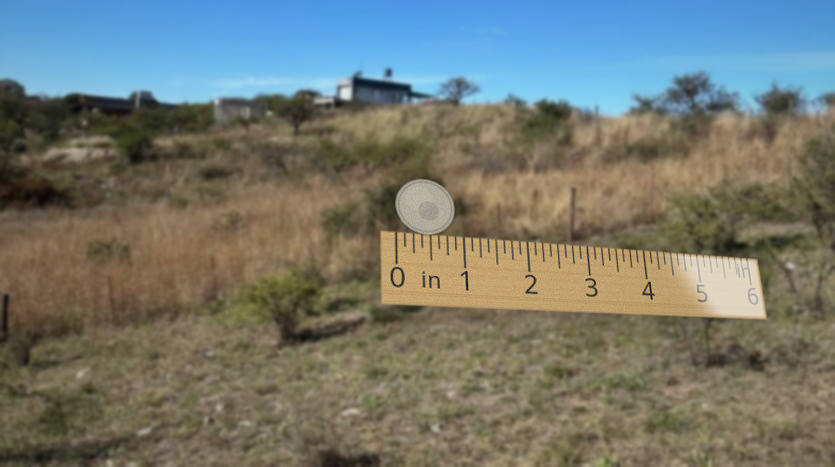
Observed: 0.875 in
